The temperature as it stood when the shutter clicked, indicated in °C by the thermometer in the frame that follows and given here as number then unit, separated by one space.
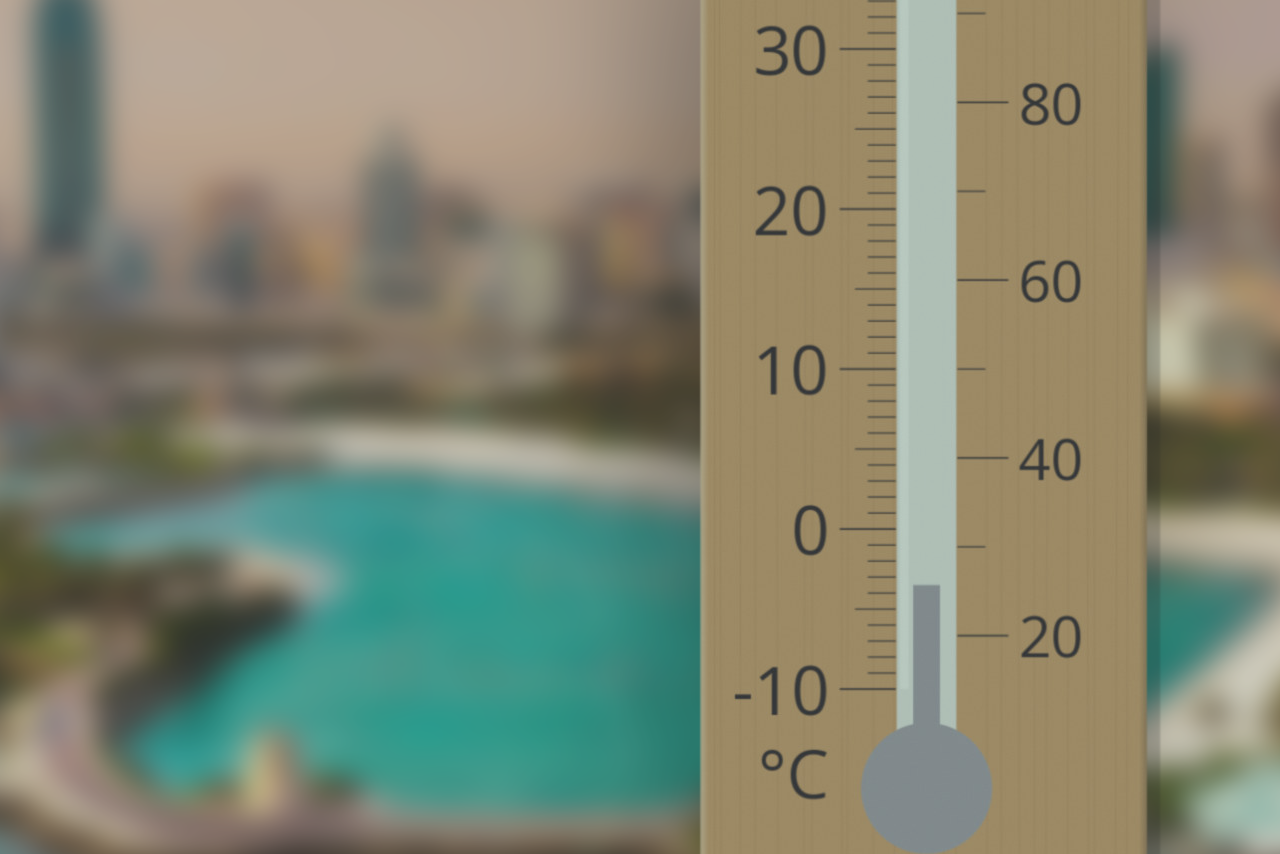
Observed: -3.5 °C
